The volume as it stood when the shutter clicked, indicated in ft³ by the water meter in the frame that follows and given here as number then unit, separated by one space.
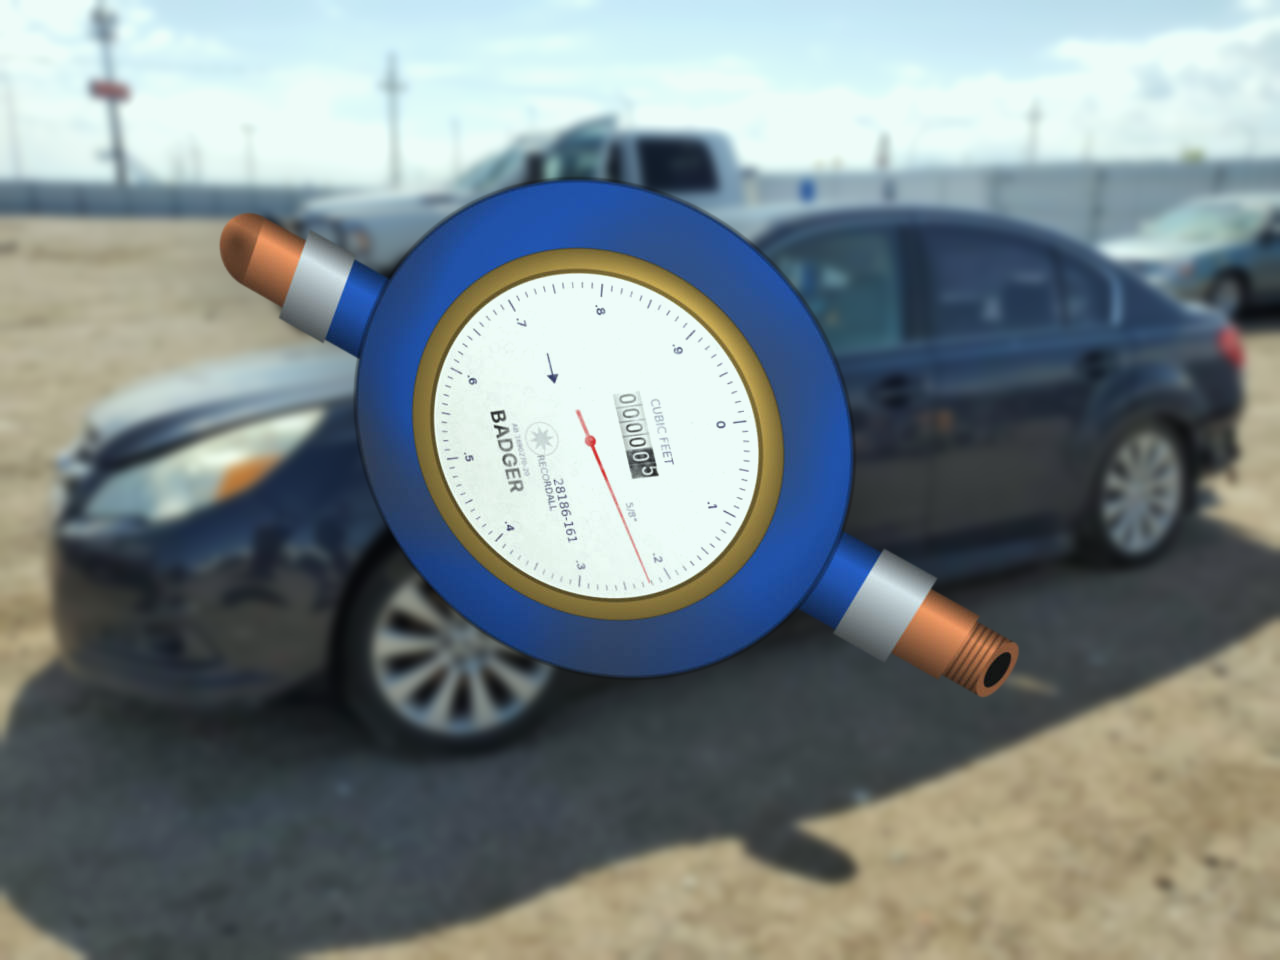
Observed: 5.22 ft³
